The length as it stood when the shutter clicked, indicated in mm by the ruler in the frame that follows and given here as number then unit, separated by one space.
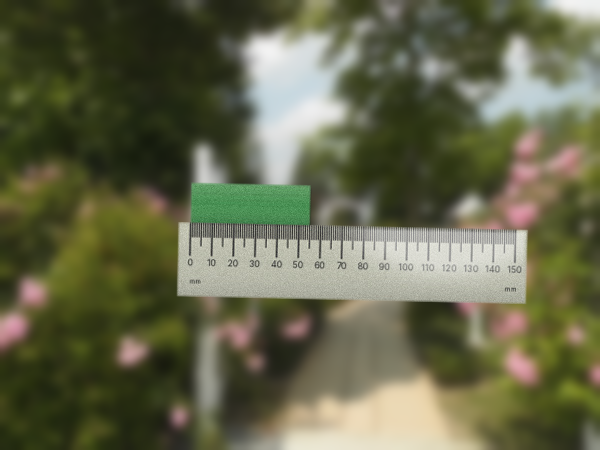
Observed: 55 mm
